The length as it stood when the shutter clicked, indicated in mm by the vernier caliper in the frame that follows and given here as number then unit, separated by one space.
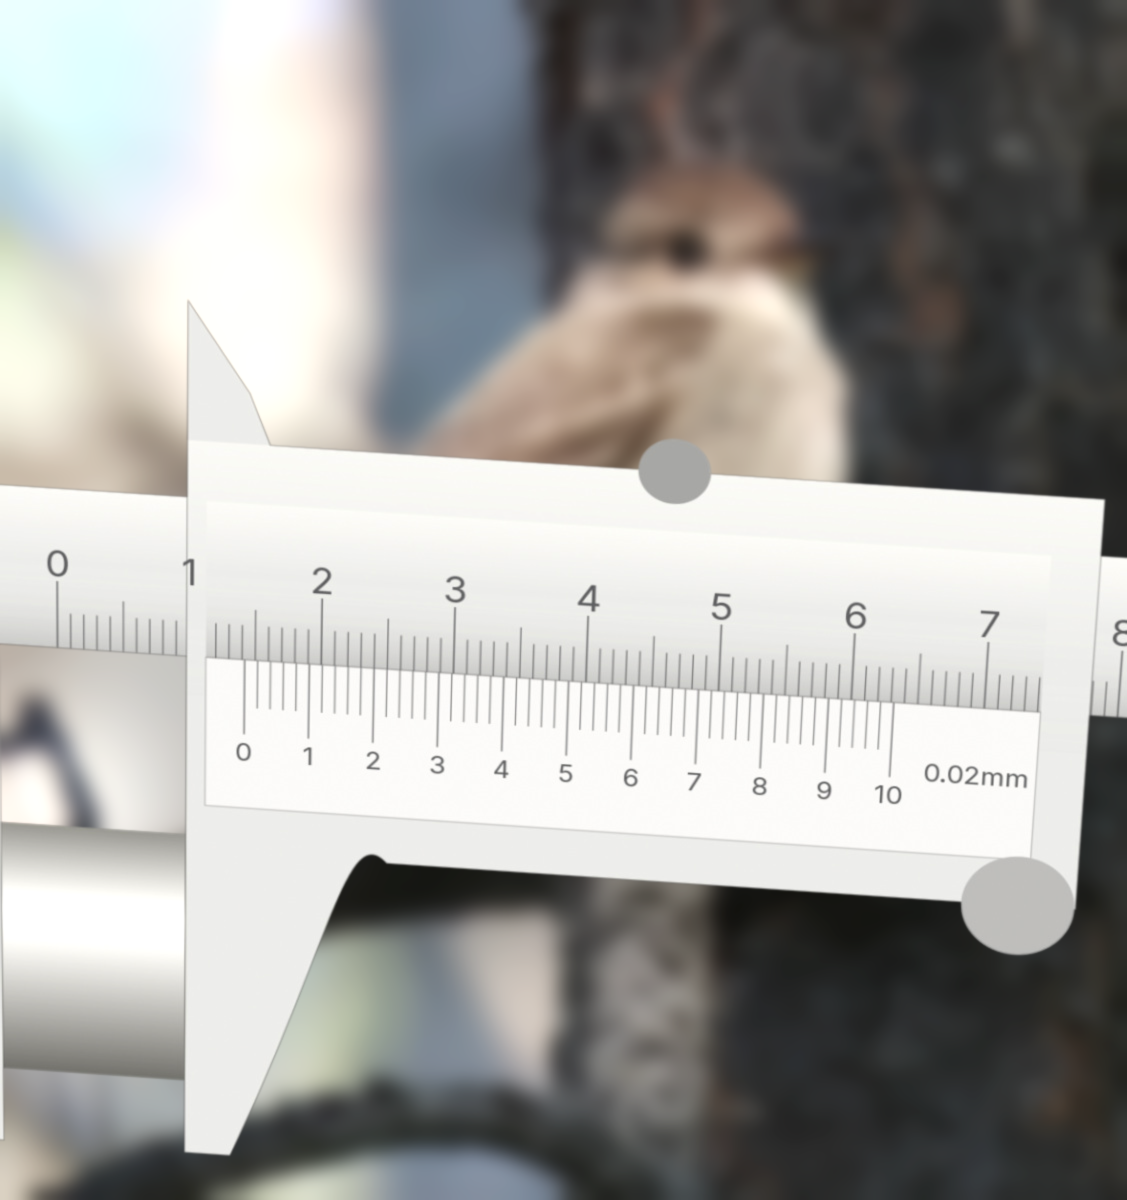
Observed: 14.2 mm
